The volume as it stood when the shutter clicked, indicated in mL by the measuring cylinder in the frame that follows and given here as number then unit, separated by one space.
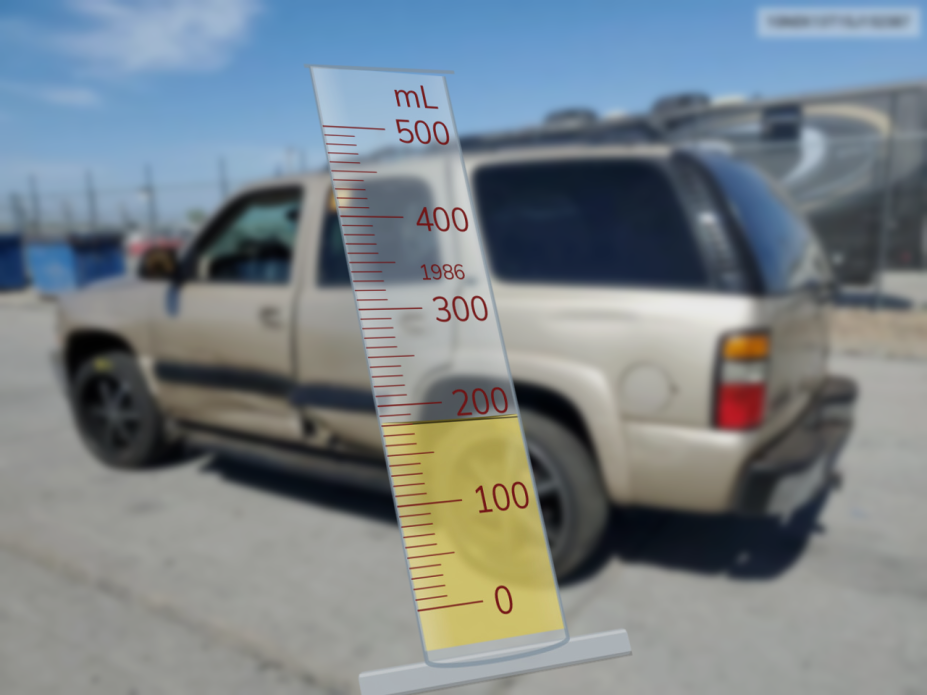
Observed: 180 mL
